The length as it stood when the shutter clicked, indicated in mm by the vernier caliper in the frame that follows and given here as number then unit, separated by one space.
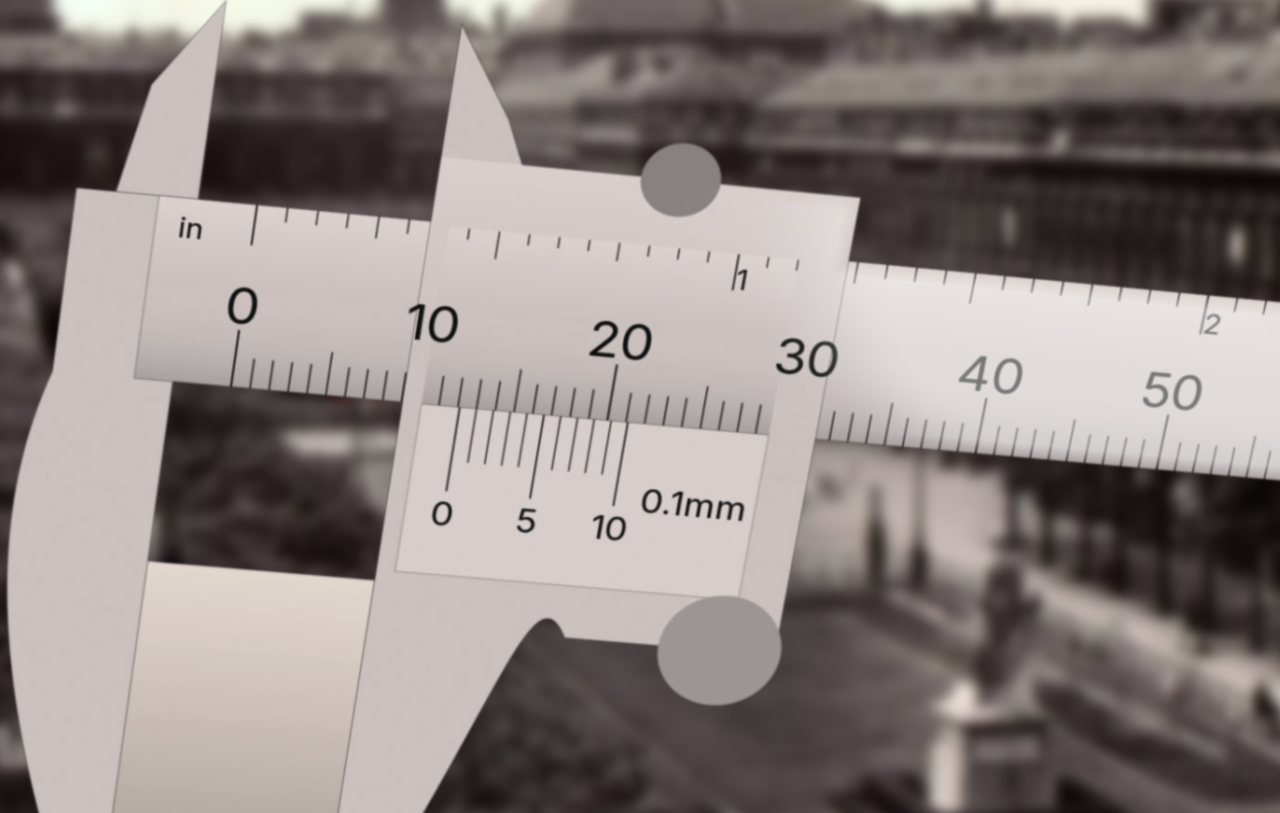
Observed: 12.1 mm
